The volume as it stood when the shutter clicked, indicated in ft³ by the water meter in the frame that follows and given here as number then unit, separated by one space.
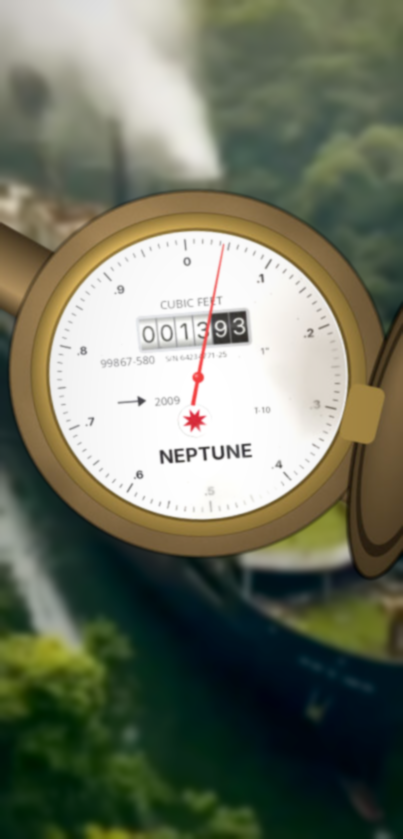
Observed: 1393.04 ft³
